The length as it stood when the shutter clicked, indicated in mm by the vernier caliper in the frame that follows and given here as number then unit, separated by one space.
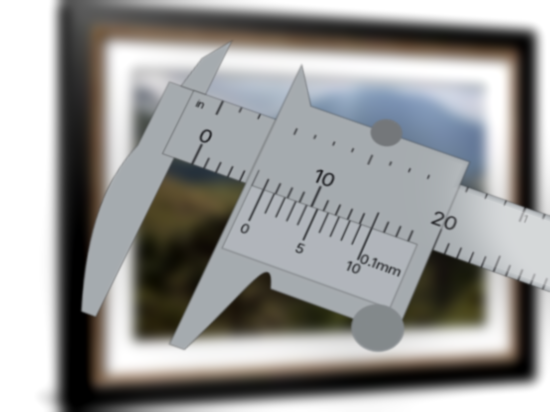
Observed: 6.0 mm
